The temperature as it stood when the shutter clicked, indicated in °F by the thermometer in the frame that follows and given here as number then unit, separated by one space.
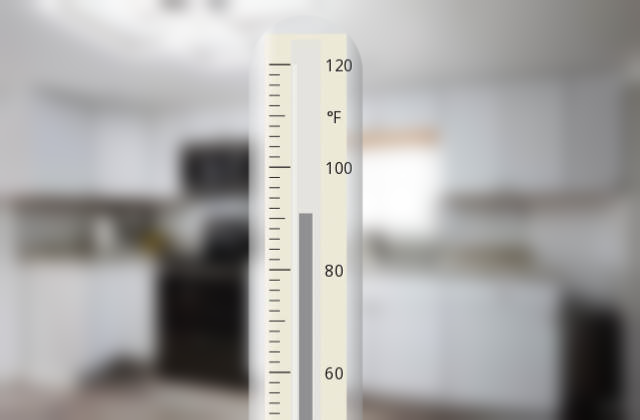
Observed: 91 °F
